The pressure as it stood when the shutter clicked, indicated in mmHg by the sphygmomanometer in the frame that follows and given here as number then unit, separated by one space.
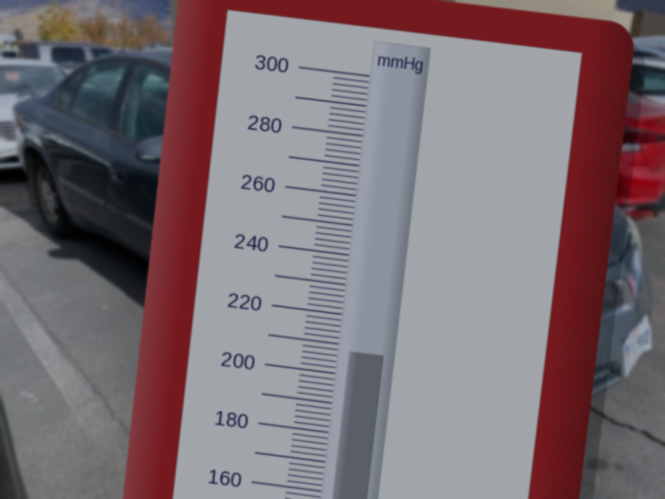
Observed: 208 mmHg
